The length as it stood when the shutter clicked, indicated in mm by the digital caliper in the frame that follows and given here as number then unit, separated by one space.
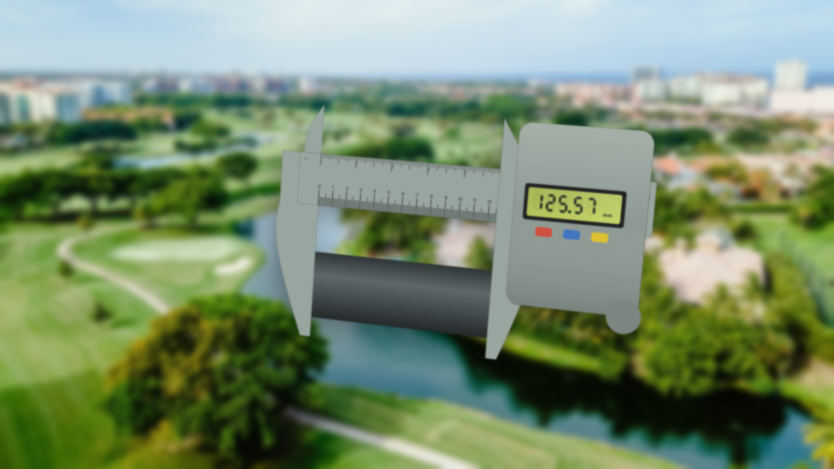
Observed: 125.57 mm
